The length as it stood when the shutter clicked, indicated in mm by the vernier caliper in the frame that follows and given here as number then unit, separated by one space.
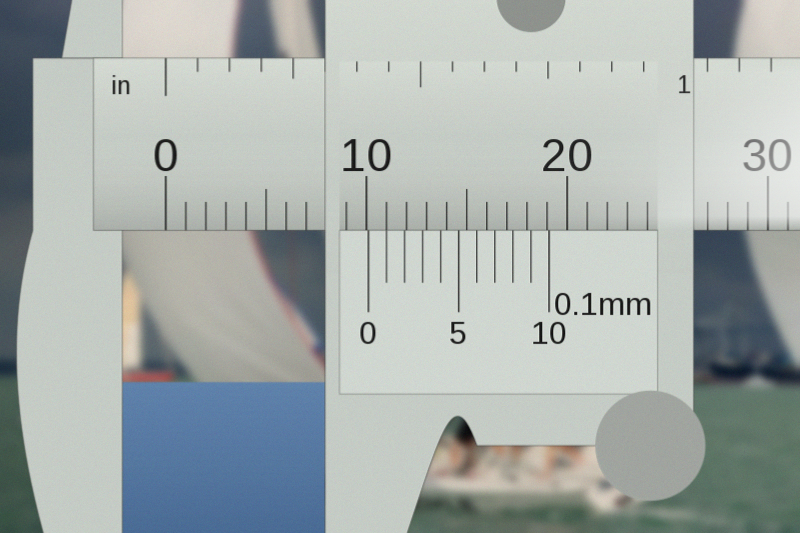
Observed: 10.1 mm
